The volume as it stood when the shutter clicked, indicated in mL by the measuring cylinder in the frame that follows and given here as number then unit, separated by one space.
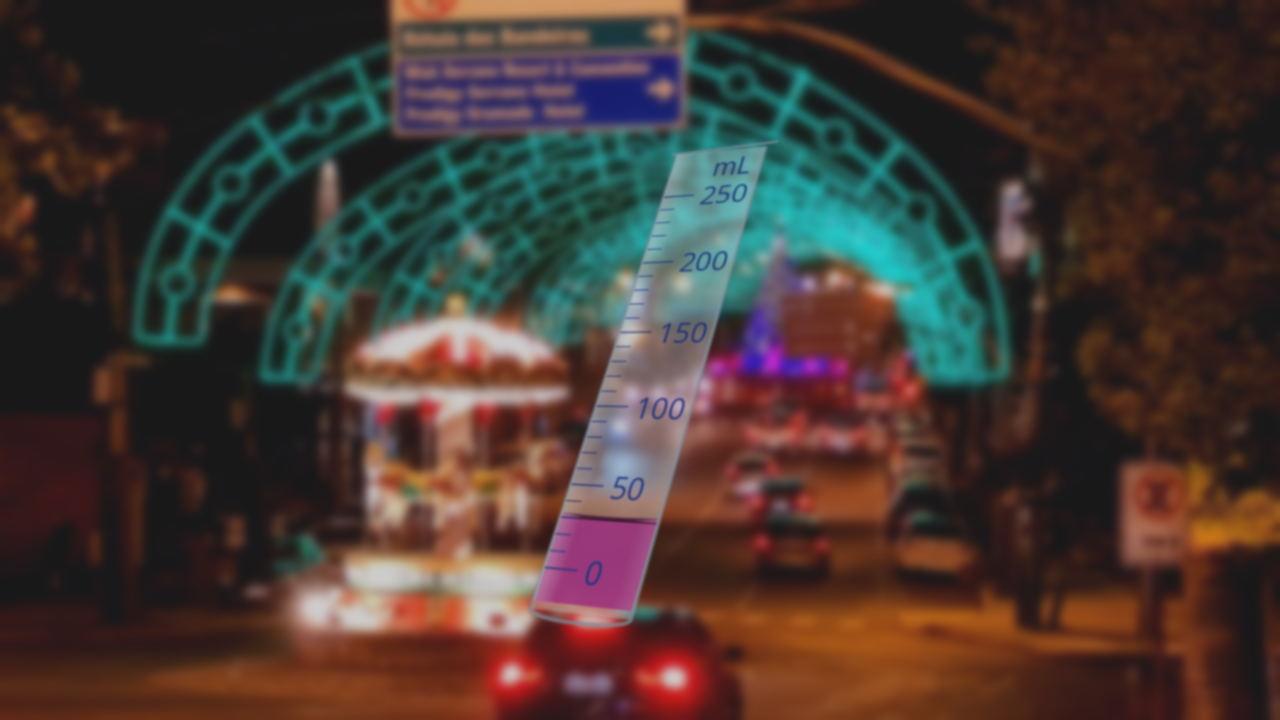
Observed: 30 mL
